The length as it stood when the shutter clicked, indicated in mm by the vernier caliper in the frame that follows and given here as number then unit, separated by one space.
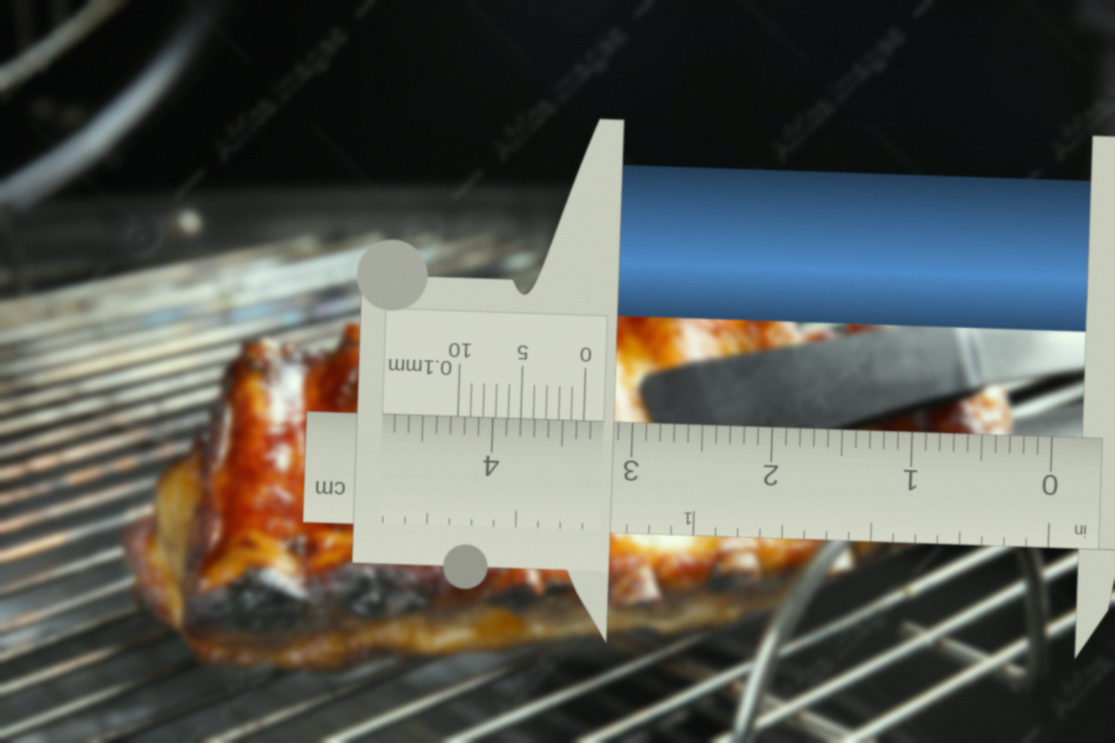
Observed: 33.5 mm
